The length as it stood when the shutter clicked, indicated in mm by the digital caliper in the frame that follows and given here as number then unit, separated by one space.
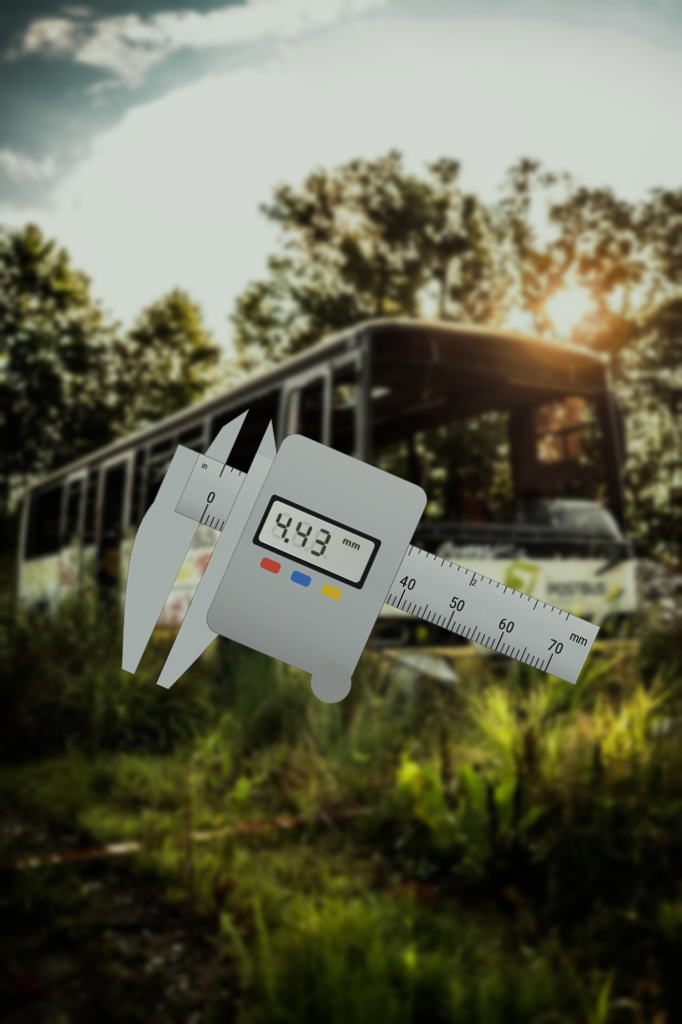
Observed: 4.43 mm
